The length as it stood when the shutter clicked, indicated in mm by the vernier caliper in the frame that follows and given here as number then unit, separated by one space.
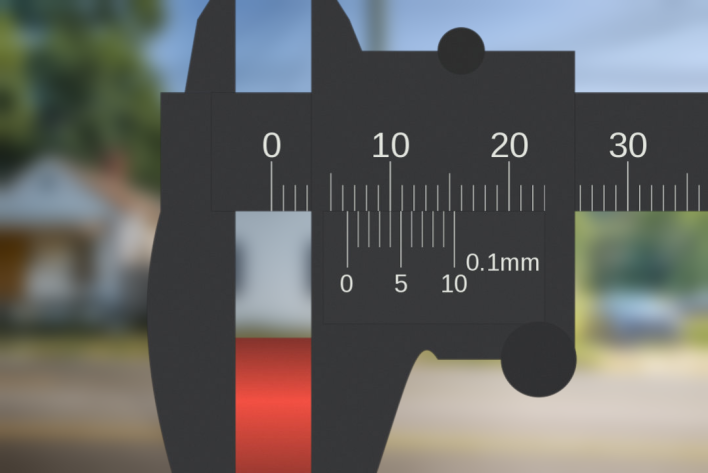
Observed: 6.4 mm
